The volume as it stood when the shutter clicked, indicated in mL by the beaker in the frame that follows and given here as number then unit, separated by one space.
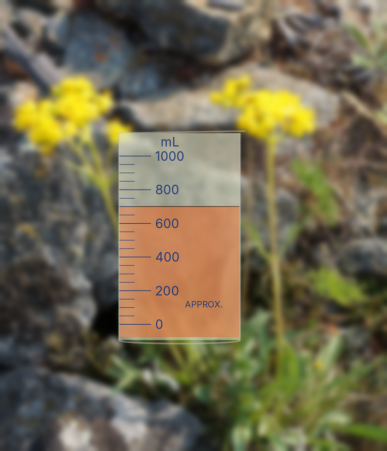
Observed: 700 mL
